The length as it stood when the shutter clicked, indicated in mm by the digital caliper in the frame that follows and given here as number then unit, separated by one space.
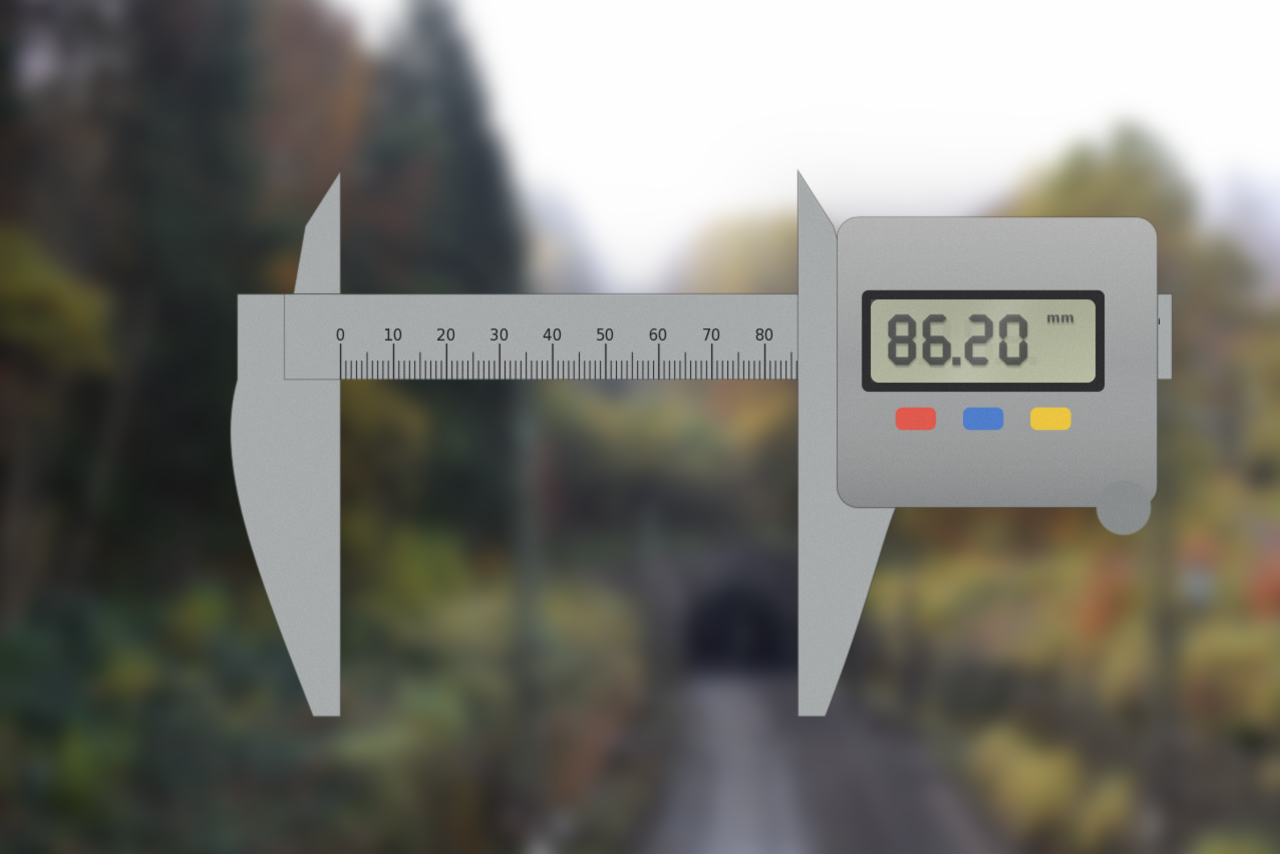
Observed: 86.20 mm
